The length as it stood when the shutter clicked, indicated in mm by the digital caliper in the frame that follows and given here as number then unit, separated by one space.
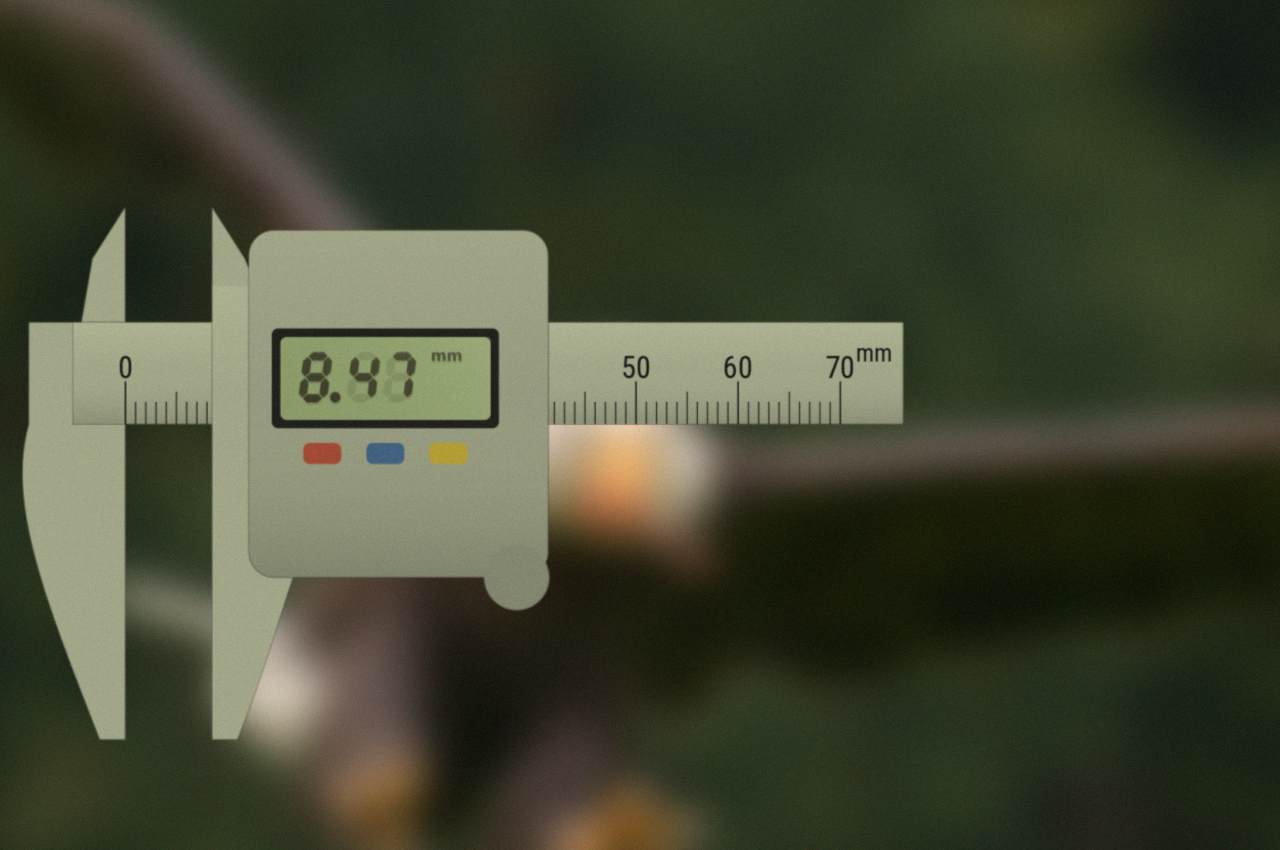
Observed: 8.47 mm
